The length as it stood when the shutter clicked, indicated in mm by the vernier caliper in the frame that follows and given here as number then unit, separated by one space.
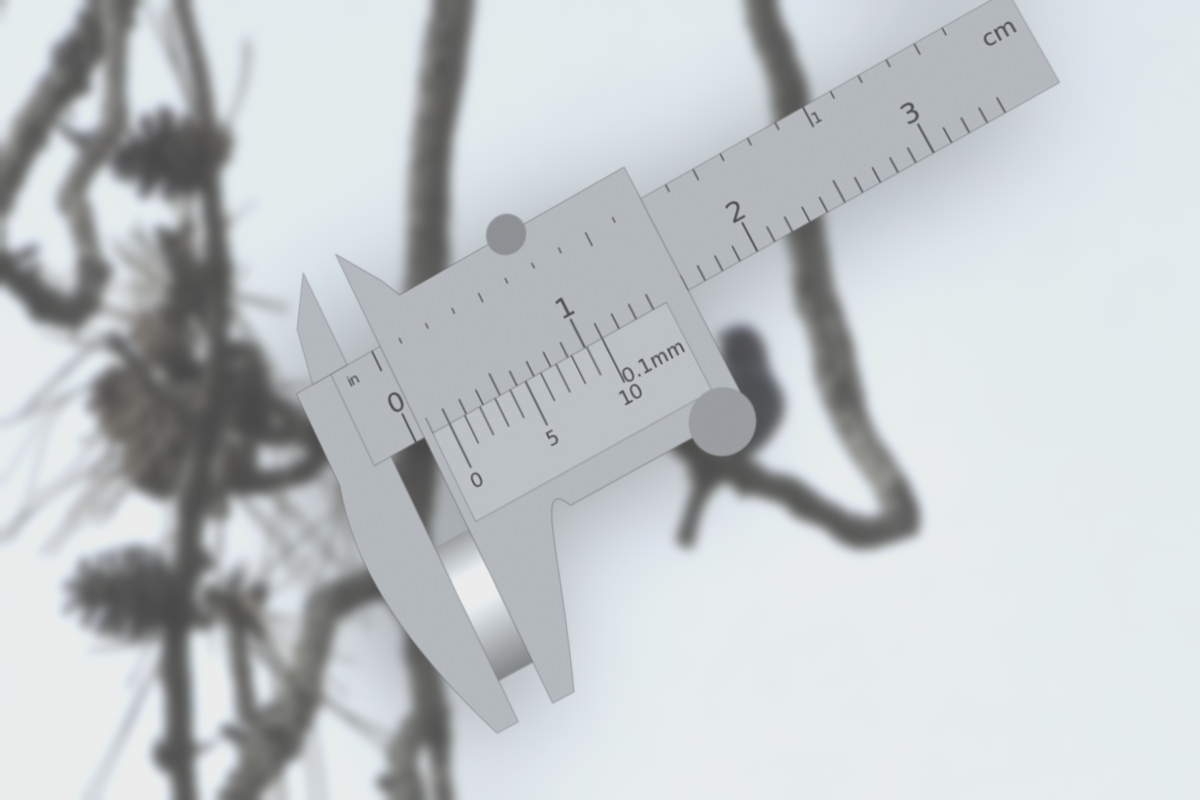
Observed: 2.0 mm
